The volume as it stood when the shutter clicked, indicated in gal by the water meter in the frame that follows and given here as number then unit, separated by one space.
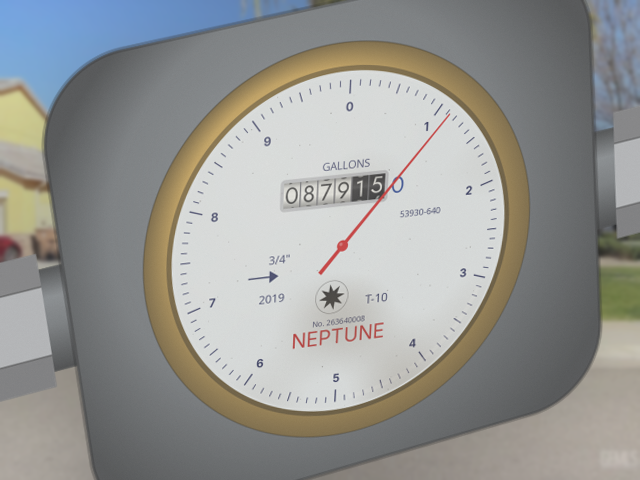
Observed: 879151.1 gal
